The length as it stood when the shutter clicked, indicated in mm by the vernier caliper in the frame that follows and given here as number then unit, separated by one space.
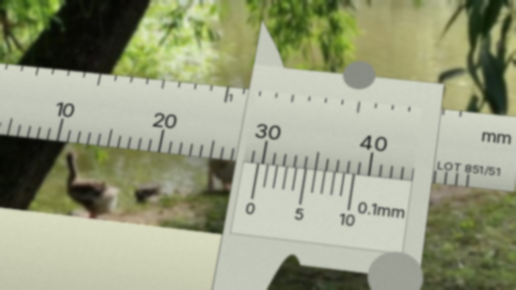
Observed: 29.6 mm
